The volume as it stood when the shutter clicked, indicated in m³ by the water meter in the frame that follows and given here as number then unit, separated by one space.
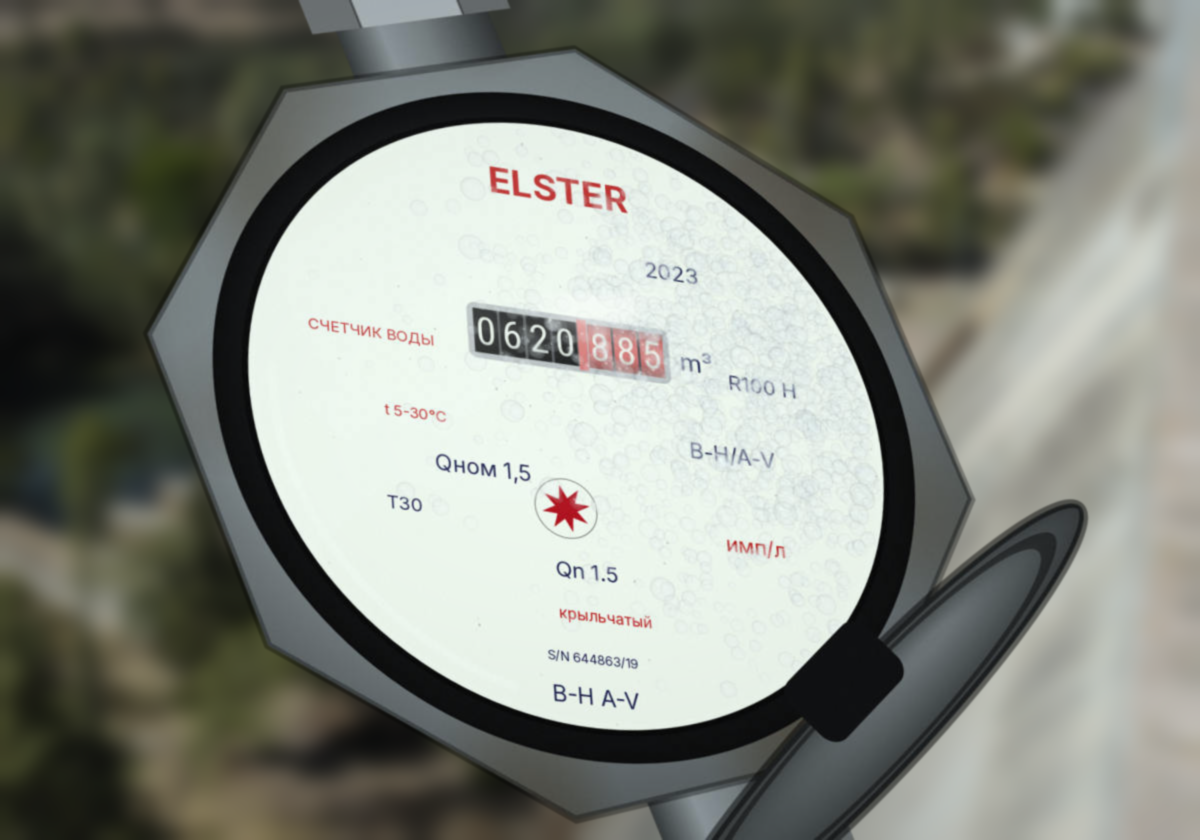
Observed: 620.885 m³
